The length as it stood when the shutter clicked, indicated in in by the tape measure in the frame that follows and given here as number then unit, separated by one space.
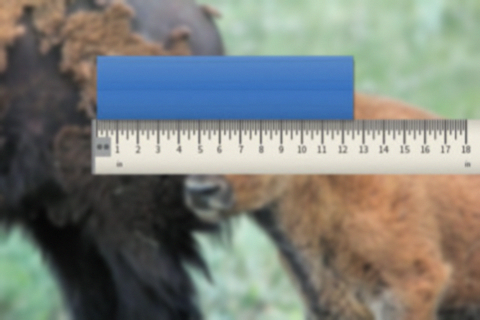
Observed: 12.5 in
